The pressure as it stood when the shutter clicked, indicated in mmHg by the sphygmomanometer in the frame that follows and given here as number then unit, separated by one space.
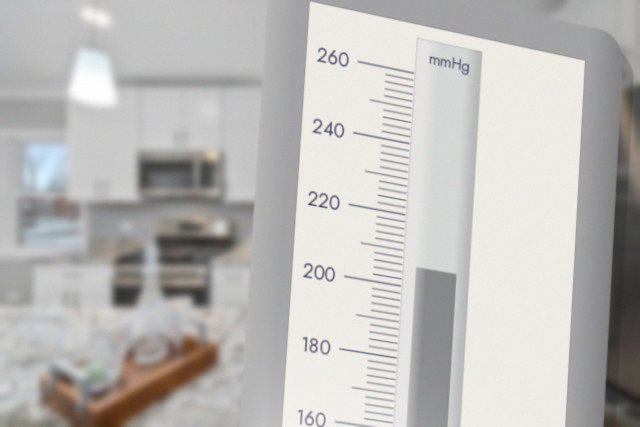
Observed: 206 mmHg
